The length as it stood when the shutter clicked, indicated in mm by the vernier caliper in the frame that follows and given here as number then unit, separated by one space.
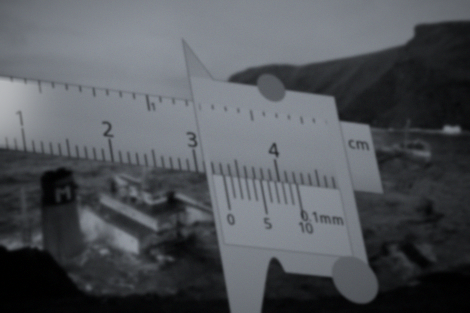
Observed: 33.2 mm
